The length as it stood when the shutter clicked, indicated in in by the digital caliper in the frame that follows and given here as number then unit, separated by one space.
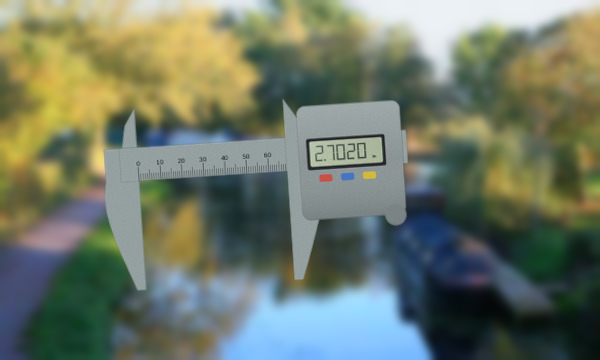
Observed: 2.7020 in
